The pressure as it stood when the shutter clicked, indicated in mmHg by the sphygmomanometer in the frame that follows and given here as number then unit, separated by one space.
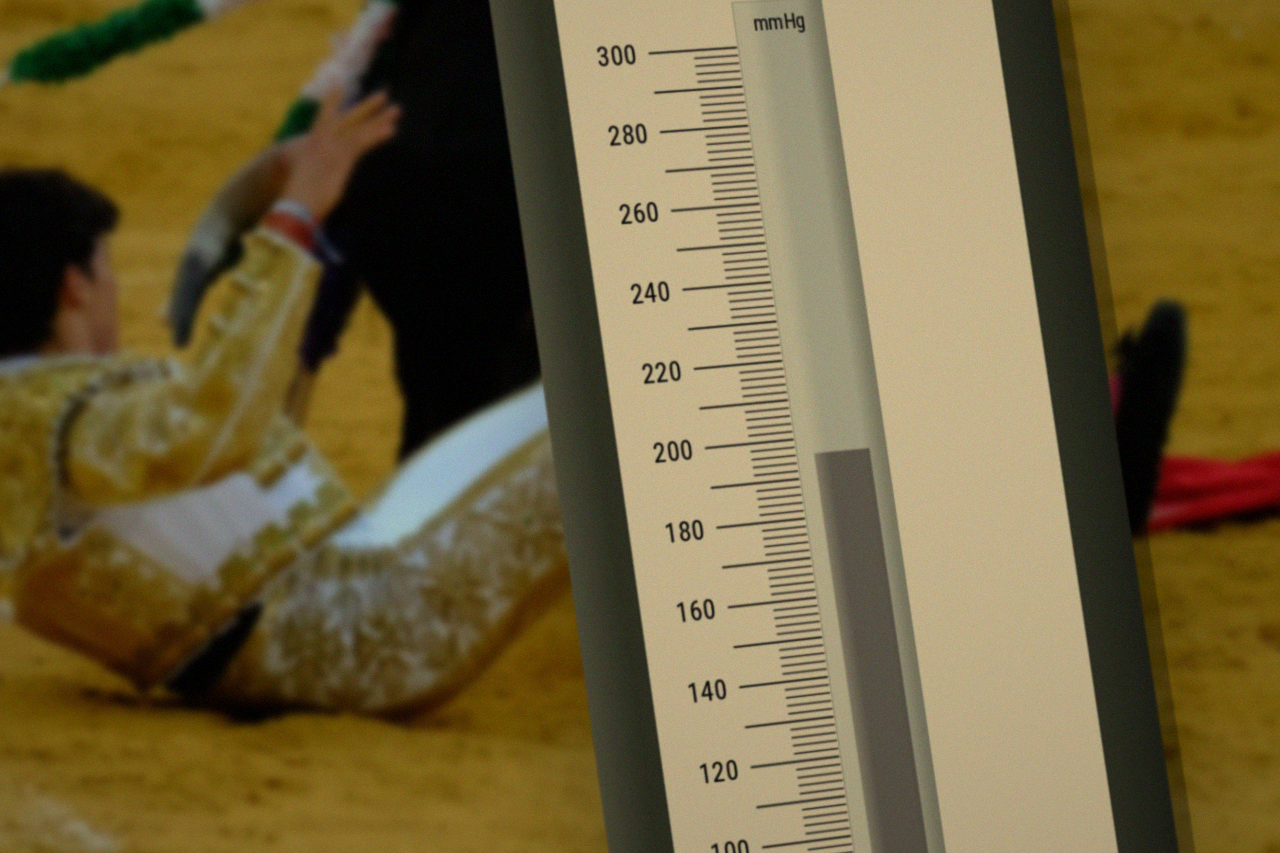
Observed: 196 mmHg
